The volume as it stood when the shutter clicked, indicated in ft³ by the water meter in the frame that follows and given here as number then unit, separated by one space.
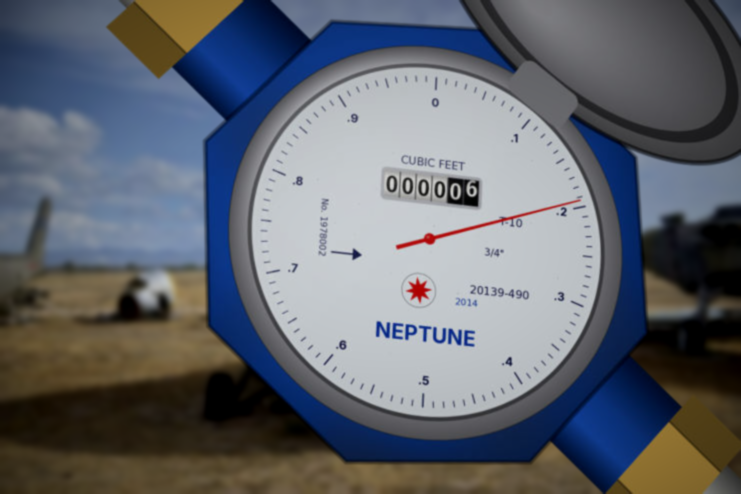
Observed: 6.19 ft³
